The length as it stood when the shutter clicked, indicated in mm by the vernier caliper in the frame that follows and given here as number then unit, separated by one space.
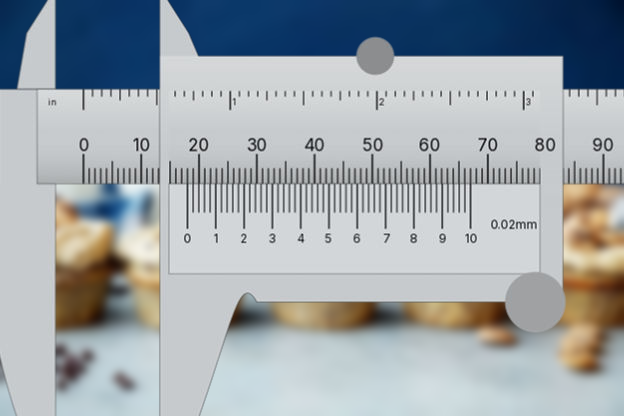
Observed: 18.0 mm
